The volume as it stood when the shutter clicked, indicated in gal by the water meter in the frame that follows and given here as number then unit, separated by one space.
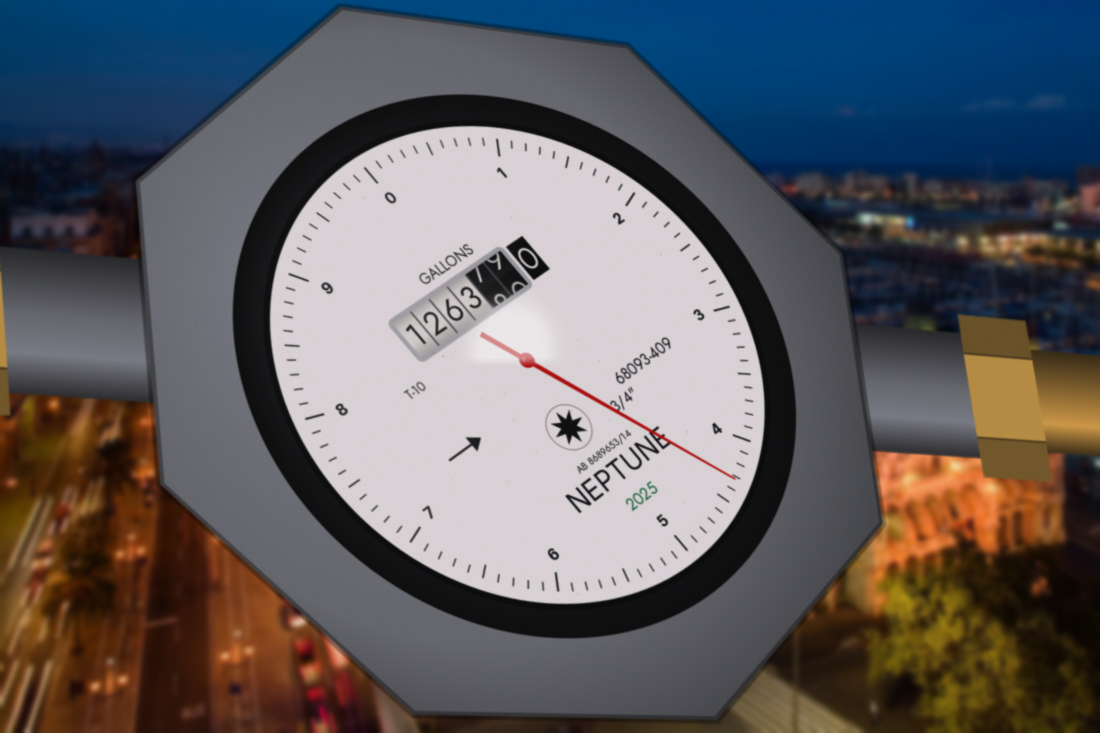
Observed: 1263794.3 gal
